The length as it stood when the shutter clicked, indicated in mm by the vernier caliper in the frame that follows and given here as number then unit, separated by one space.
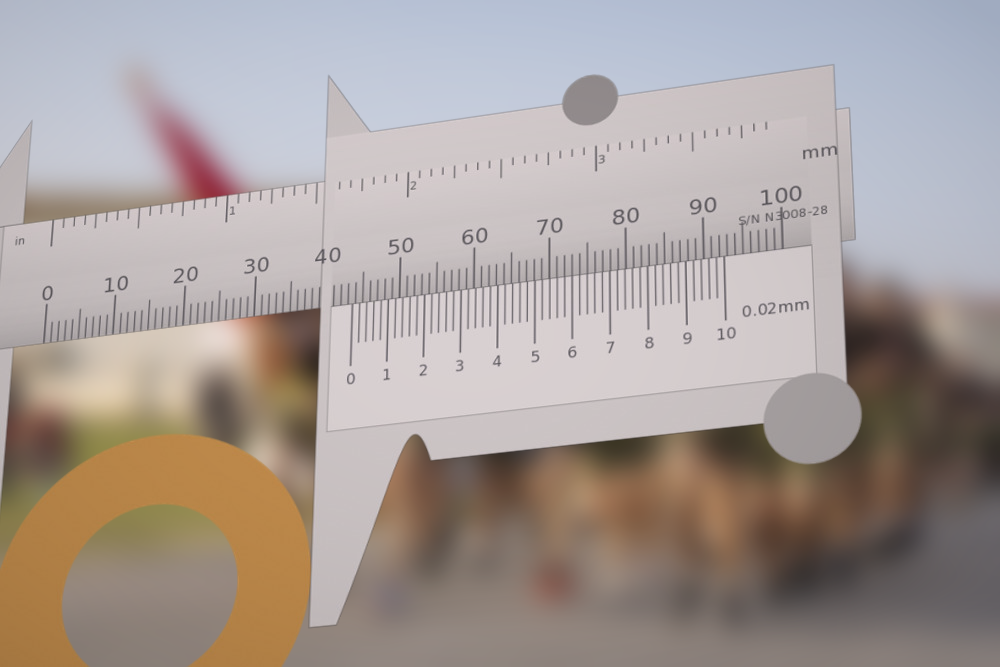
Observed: 43.6 mm
